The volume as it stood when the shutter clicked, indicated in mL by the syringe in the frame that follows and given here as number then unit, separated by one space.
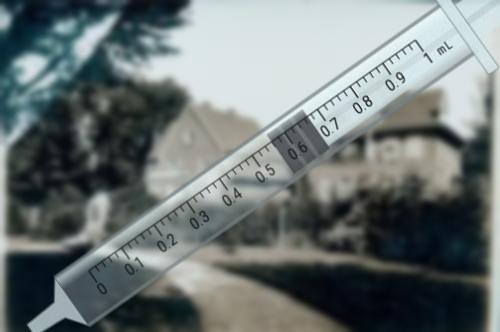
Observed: 0.56 mL
